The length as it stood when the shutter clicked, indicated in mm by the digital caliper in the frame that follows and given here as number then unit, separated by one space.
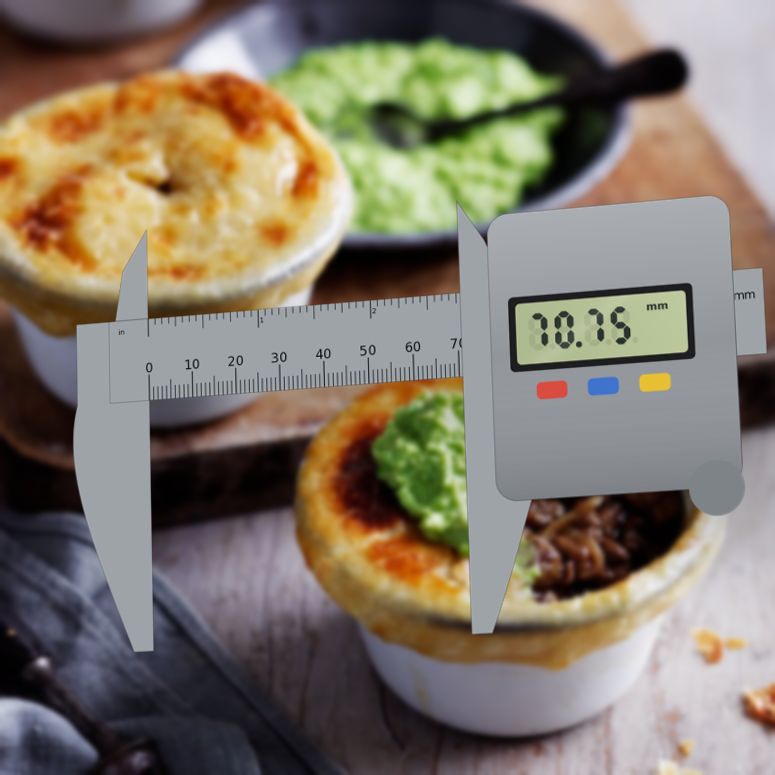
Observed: 70.75 mm
